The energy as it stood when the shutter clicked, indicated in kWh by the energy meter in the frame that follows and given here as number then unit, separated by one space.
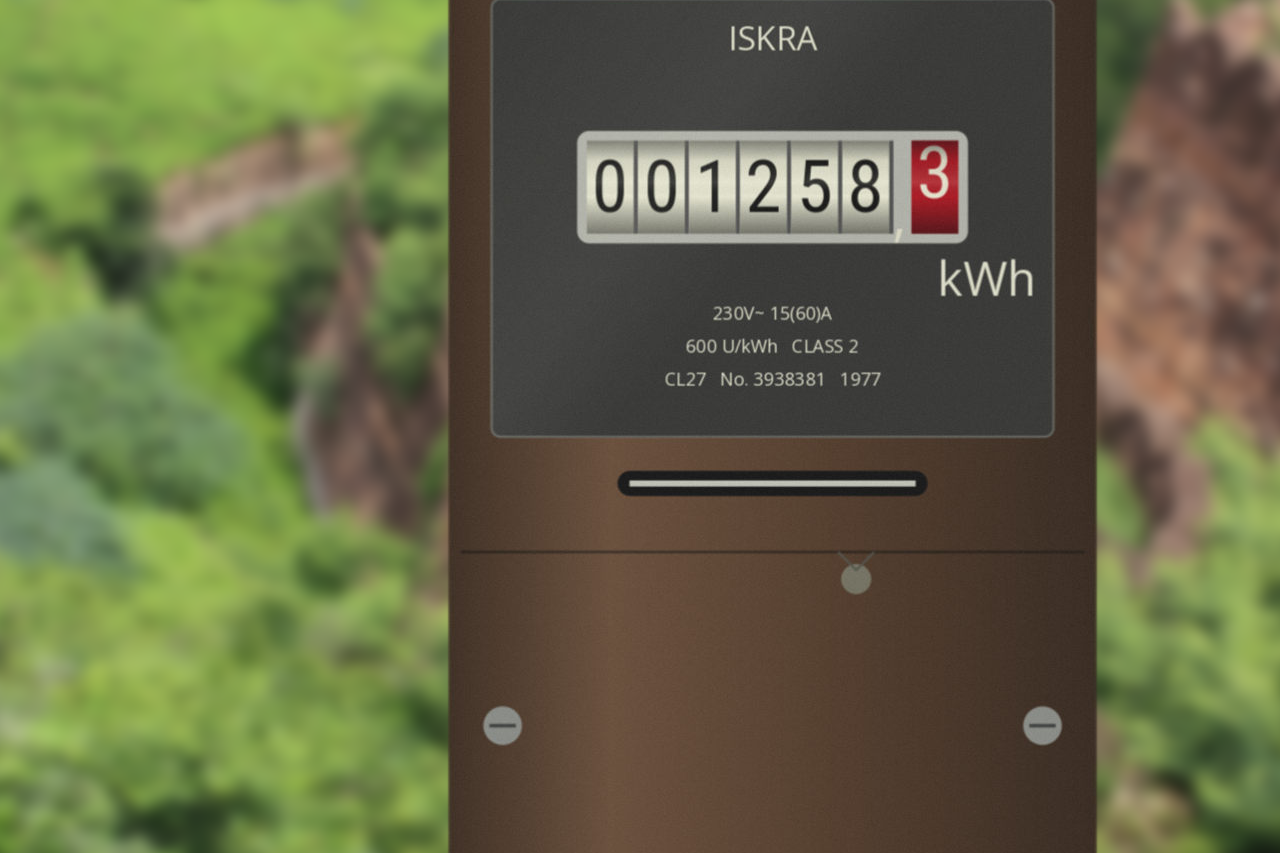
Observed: 1258.3 kWh
